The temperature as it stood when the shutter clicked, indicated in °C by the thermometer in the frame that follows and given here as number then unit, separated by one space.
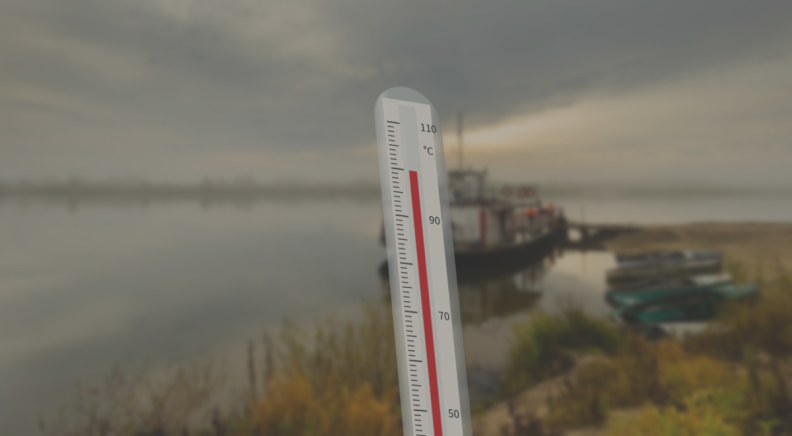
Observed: 100 °C
